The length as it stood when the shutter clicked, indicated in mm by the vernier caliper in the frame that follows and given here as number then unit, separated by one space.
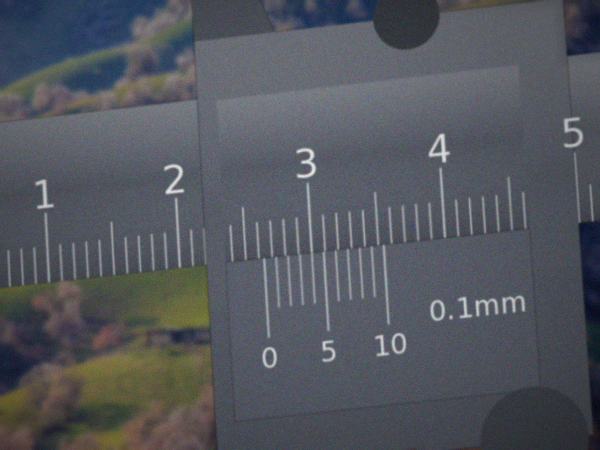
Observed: 26.4 mm
